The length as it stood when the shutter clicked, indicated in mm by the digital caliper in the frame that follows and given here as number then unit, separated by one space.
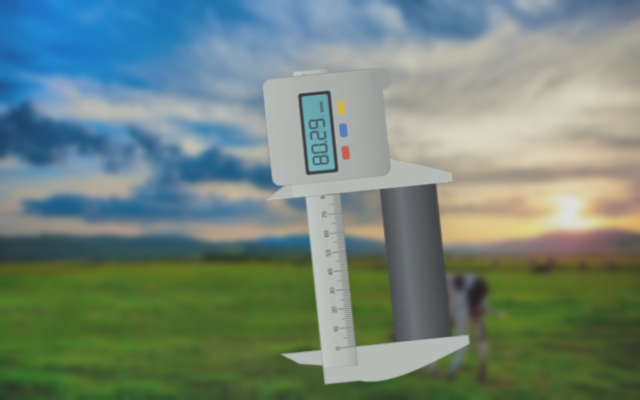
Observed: 80.29 mm
